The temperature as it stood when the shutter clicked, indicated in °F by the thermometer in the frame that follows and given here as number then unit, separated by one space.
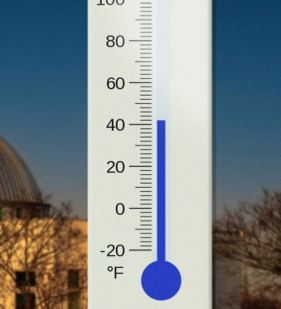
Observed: 42 °F
